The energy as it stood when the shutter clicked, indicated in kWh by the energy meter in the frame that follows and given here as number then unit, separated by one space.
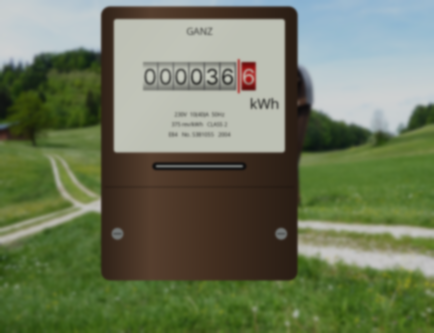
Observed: 36.6 kWh
